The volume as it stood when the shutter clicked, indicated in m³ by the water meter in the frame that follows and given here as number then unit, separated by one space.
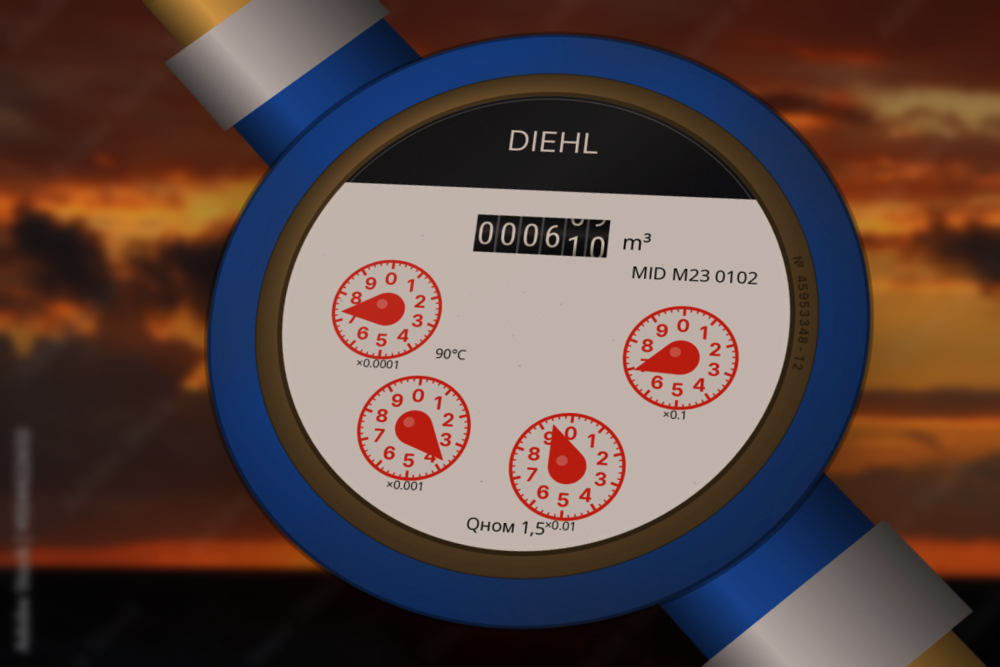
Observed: 609.6937 m³
